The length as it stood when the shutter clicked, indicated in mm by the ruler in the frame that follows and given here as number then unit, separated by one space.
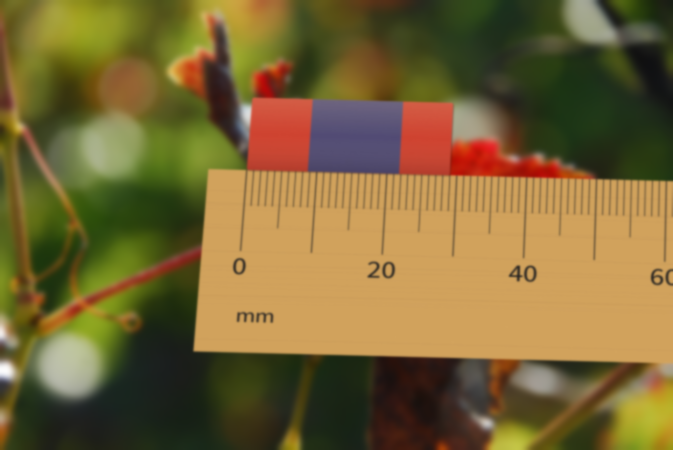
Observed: 29 mm
